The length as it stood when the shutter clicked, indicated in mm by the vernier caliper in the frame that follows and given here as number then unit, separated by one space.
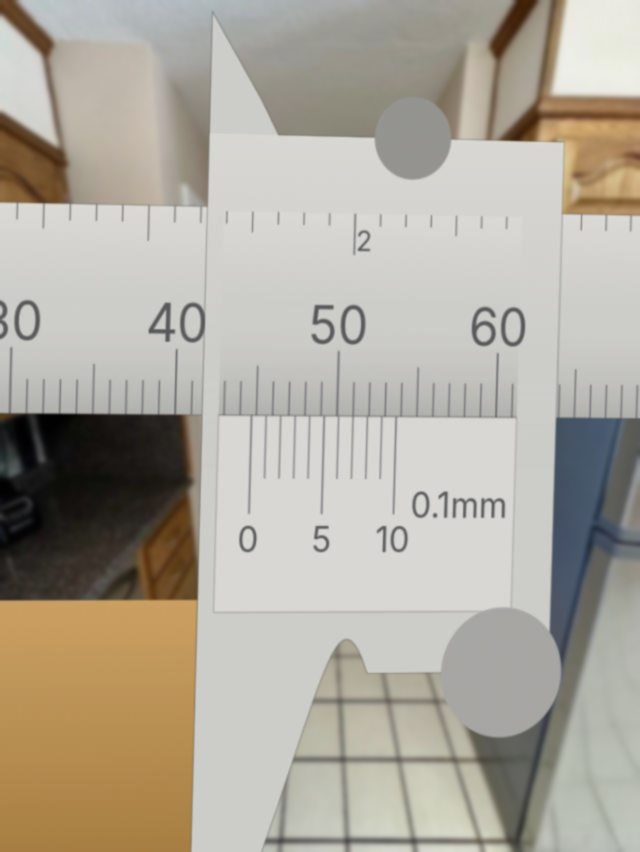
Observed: 44.7 mm
